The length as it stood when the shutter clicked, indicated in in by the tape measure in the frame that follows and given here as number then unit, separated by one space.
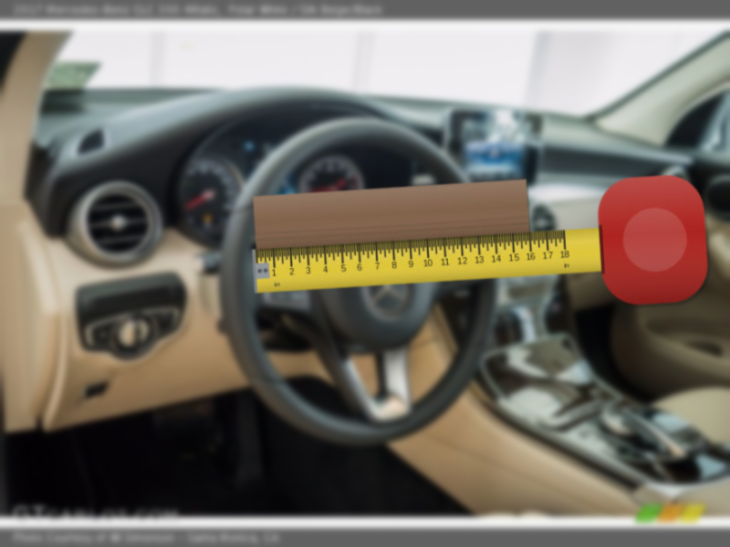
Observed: 16 in
